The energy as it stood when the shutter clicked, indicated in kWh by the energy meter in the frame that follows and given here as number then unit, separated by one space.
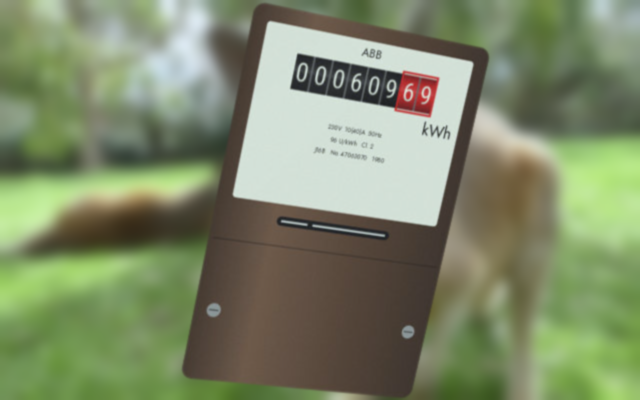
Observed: 609.69 kWh
